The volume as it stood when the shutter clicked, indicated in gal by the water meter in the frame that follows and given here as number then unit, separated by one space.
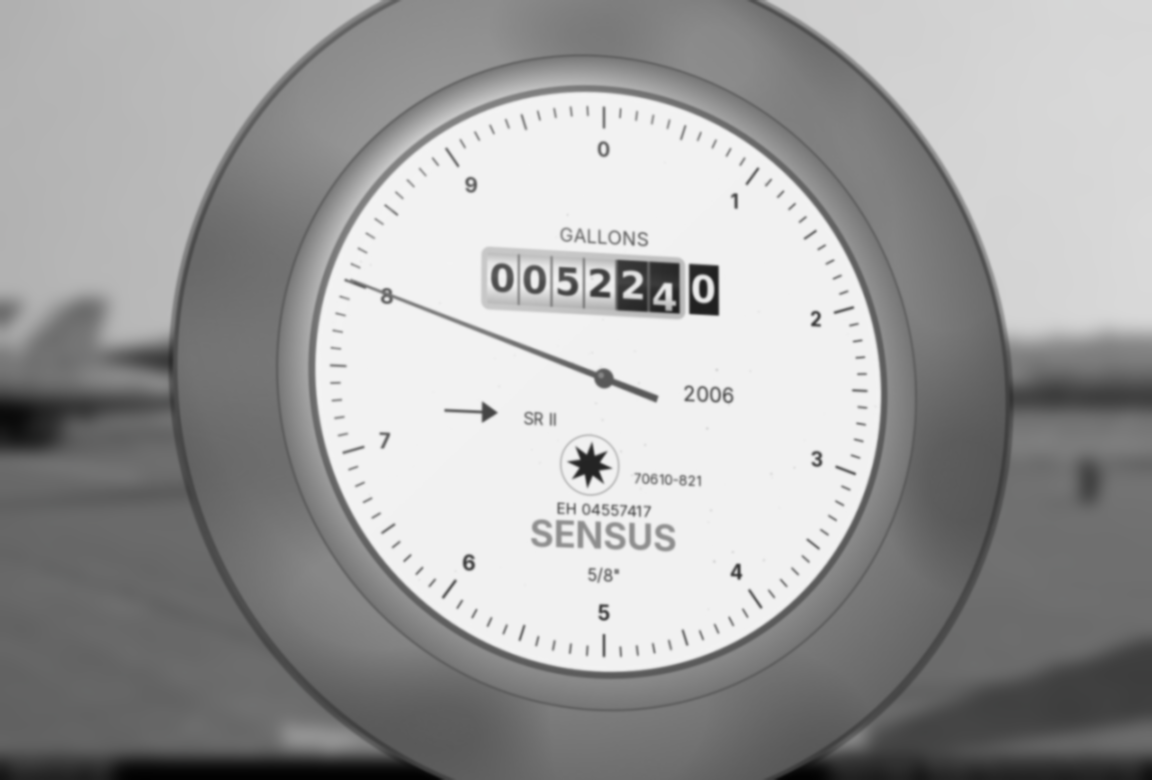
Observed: 52238.0 gal
